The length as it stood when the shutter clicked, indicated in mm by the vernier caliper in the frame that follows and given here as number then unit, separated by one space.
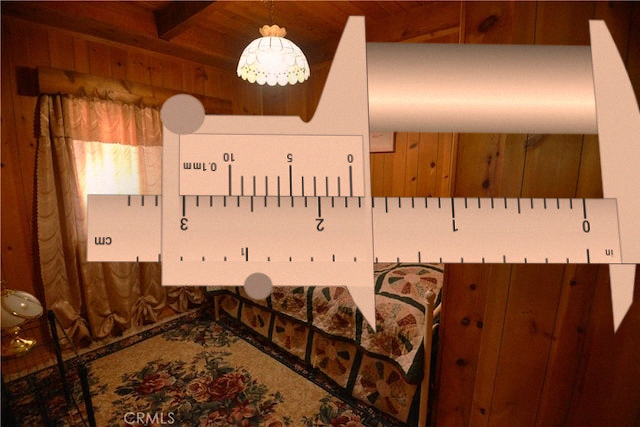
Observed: 17.6 mm
